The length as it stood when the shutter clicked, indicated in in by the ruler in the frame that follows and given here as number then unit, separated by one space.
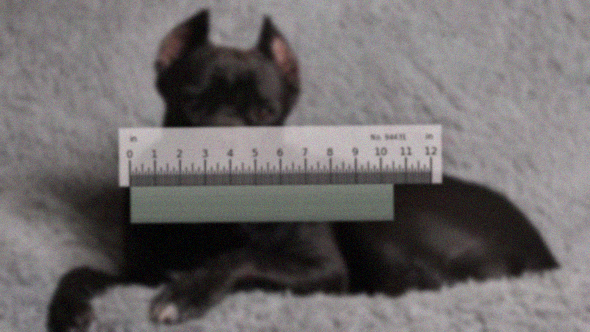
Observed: 10.5 in
